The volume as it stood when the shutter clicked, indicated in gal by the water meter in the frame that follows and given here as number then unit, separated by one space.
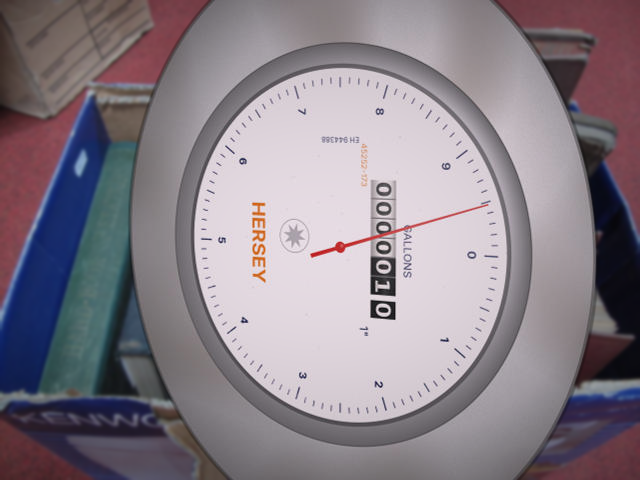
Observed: 9.5 gal
